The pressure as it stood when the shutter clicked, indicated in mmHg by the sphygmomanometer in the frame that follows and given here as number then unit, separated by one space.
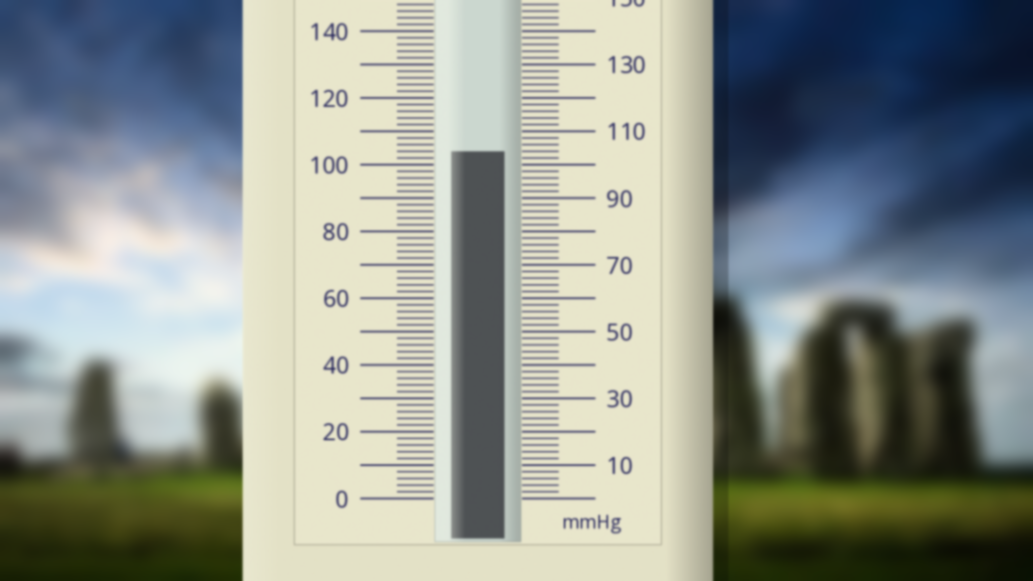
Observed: 104 mmHg
